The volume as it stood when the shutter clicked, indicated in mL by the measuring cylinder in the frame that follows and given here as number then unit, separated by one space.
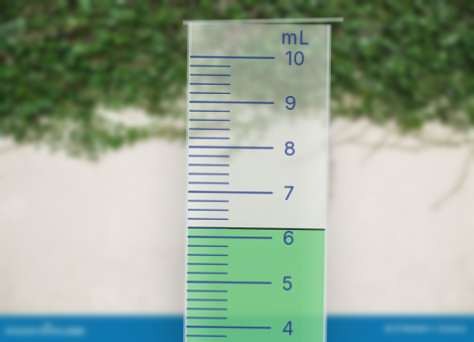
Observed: 6.2 mL
